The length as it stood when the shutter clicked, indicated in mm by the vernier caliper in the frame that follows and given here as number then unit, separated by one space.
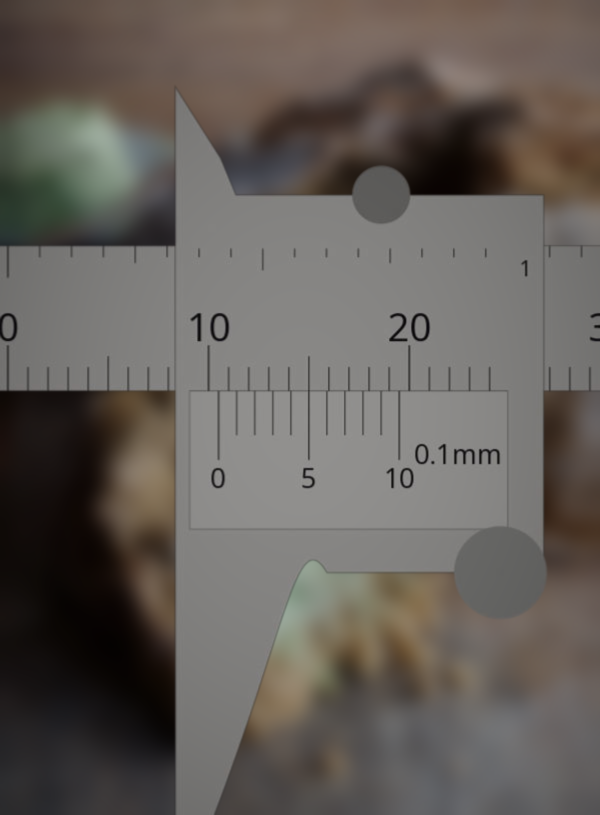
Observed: 10.5 mm
